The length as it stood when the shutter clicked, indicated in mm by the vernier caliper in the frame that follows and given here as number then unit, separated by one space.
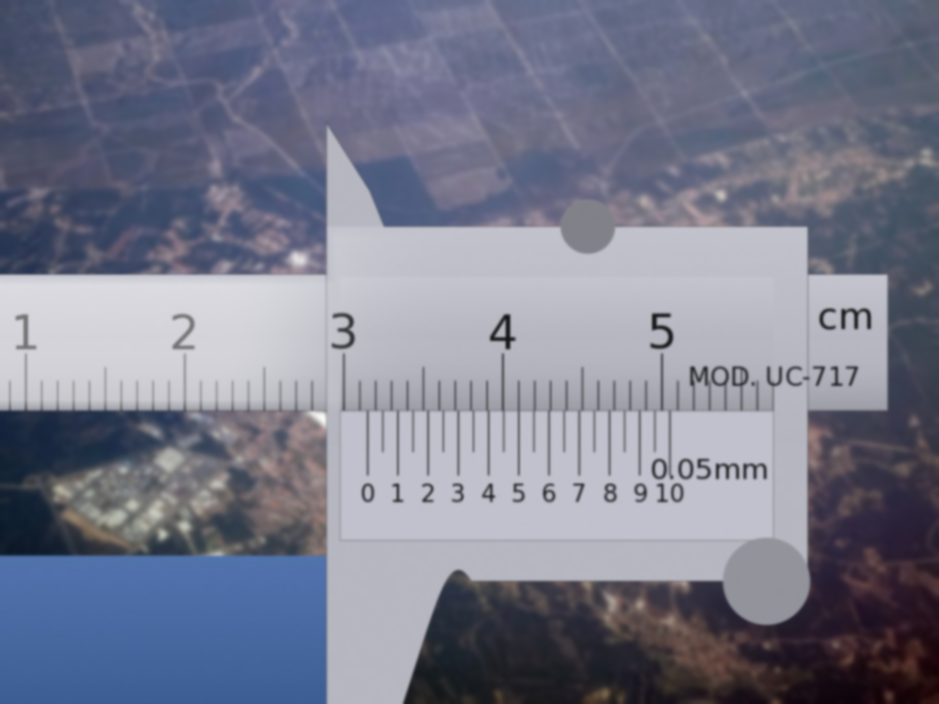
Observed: 31.5 mm
